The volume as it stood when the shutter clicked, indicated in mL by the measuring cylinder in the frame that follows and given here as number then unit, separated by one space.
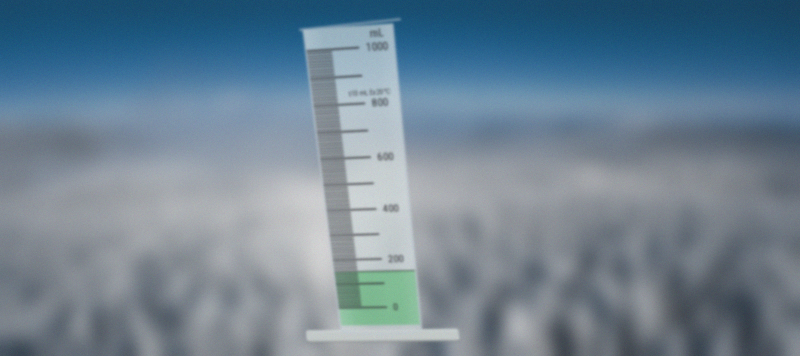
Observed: 150 mL
